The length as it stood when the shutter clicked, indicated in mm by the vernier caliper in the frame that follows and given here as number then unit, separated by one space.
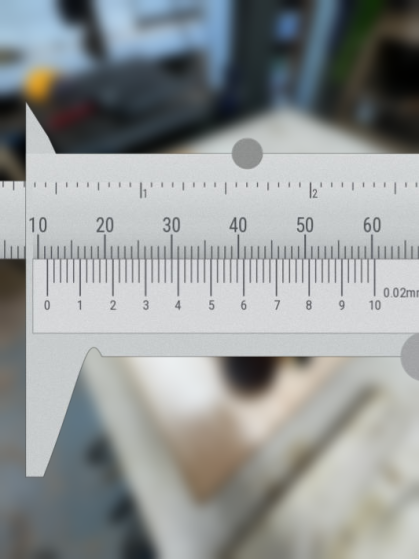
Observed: 11.4 mm
